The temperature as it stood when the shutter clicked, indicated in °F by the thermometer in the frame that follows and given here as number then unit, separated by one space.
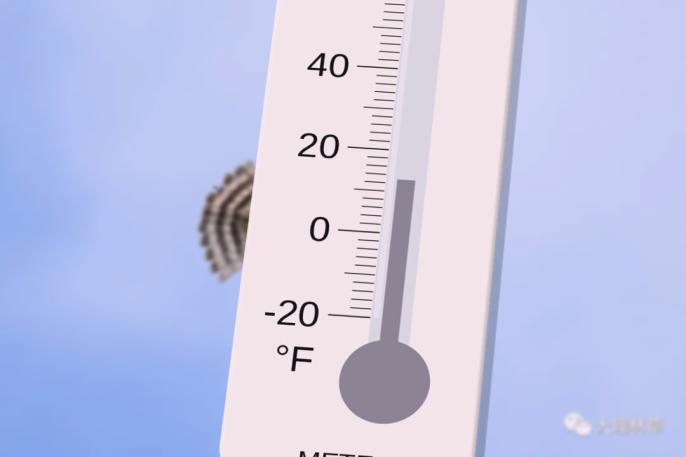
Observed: 13 °F
